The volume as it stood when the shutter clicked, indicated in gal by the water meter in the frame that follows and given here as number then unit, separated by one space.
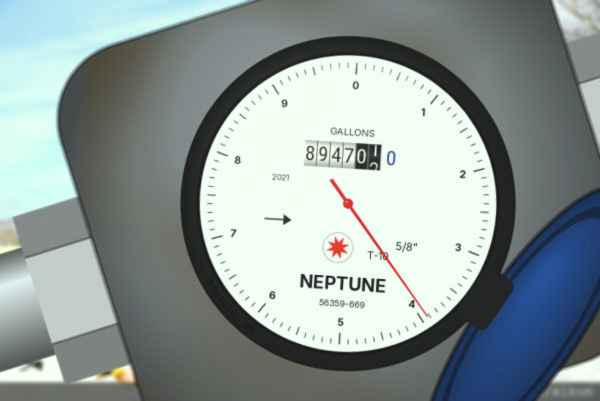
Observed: 8947013.9 gal
